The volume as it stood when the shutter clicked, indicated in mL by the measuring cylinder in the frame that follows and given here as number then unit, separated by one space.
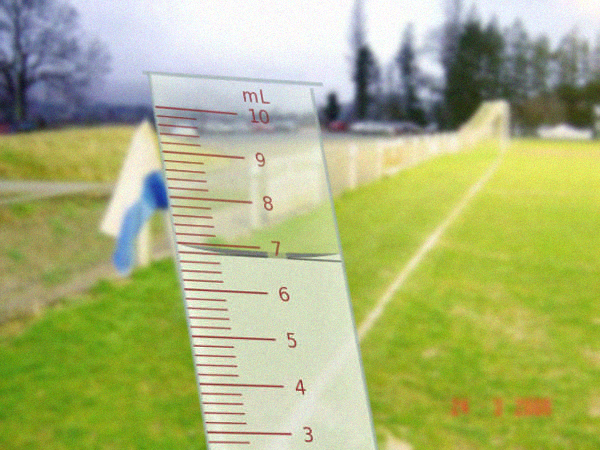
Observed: 6.8 mL
